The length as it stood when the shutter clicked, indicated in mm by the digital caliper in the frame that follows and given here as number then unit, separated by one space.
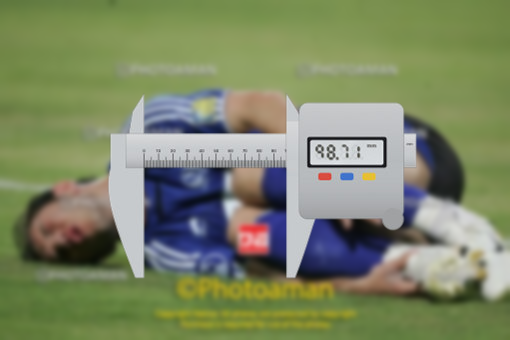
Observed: 98.71 mm
